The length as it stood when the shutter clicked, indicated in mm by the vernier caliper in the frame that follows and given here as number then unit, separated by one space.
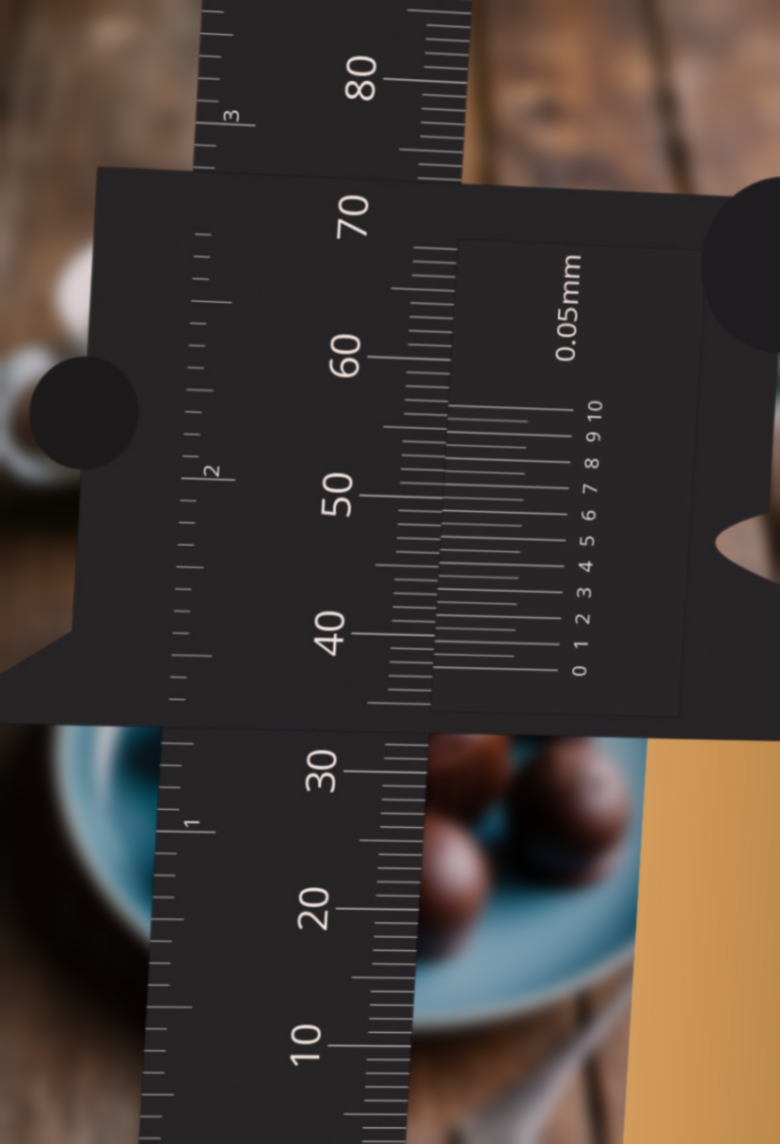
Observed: 37.7 mm
